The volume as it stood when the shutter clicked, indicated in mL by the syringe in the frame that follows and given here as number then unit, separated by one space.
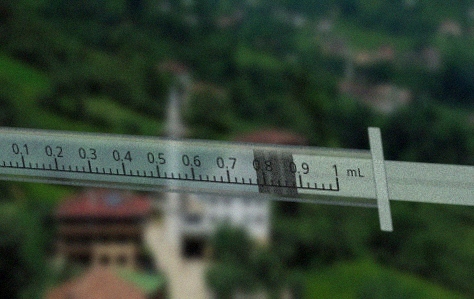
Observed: 0.78 mL
